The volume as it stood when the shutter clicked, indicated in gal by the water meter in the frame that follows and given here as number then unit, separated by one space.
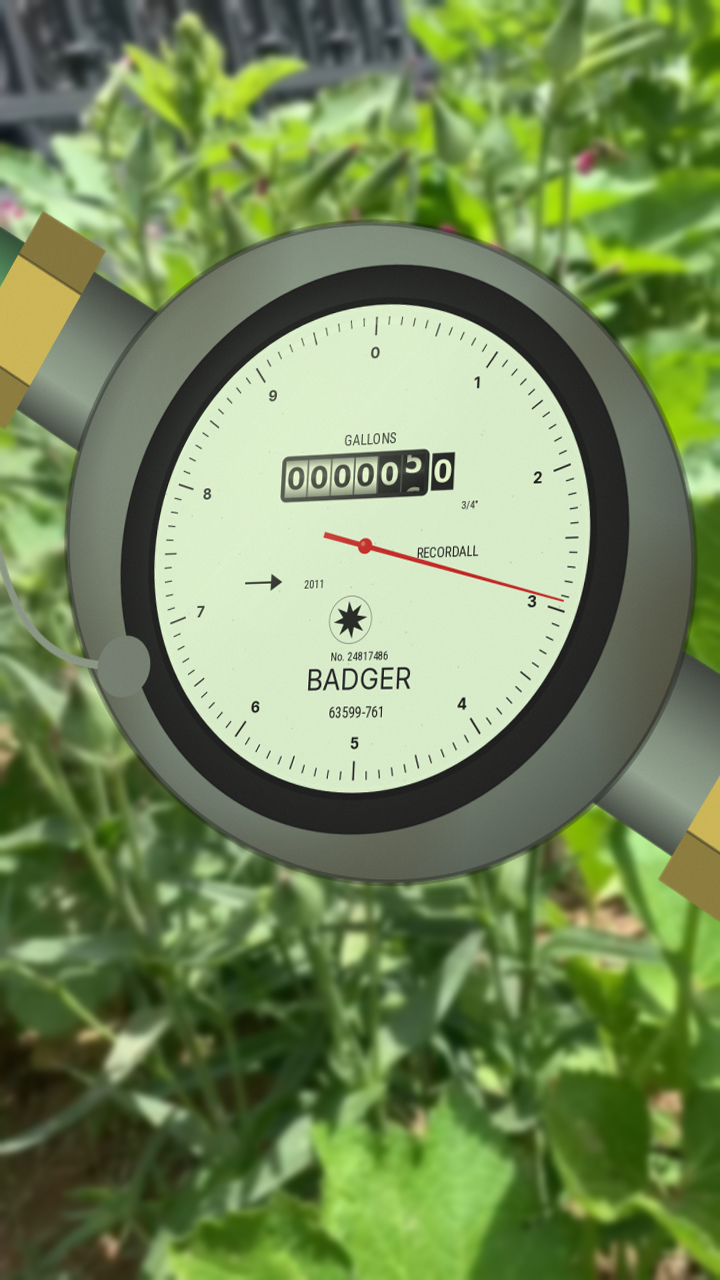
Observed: 52.9 gal
